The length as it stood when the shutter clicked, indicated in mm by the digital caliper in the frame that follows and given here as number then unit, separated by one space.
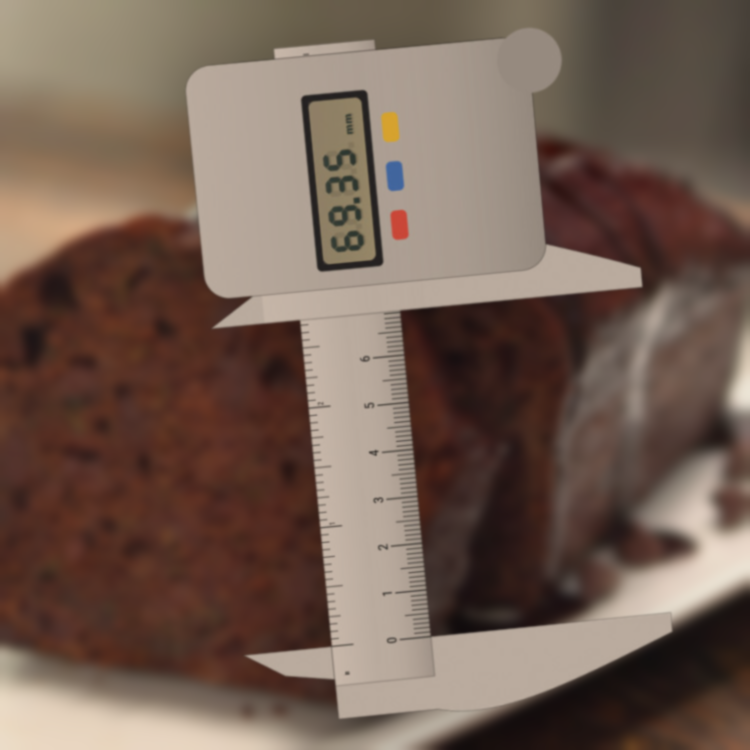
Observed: 69.35 mm
